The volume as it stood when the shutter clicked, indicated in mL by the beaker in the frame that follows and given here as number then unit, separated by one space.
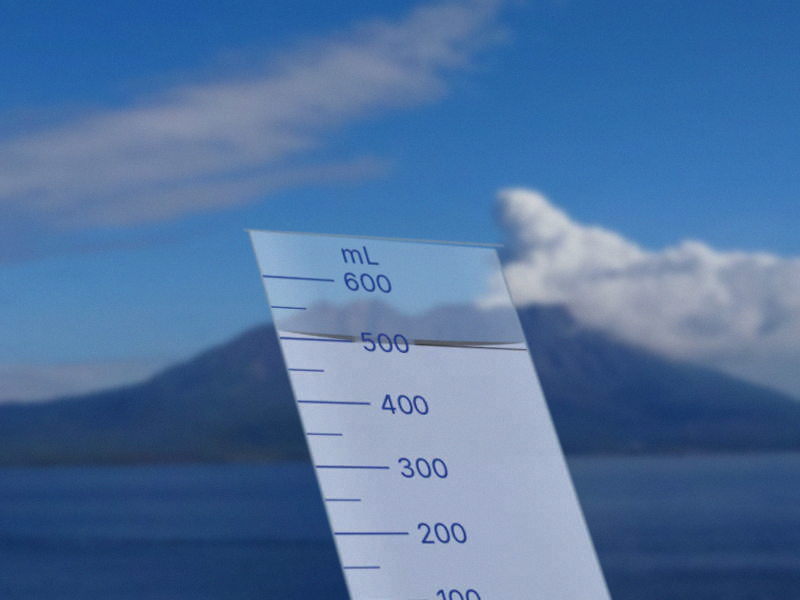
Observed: 500 mL
